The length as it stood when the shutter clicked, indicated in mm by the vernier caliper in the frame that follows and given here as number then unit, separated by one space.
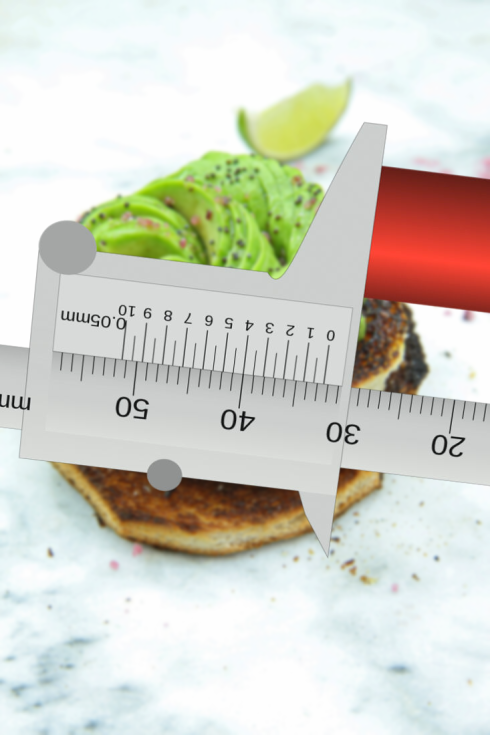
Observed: 32.4 mm
